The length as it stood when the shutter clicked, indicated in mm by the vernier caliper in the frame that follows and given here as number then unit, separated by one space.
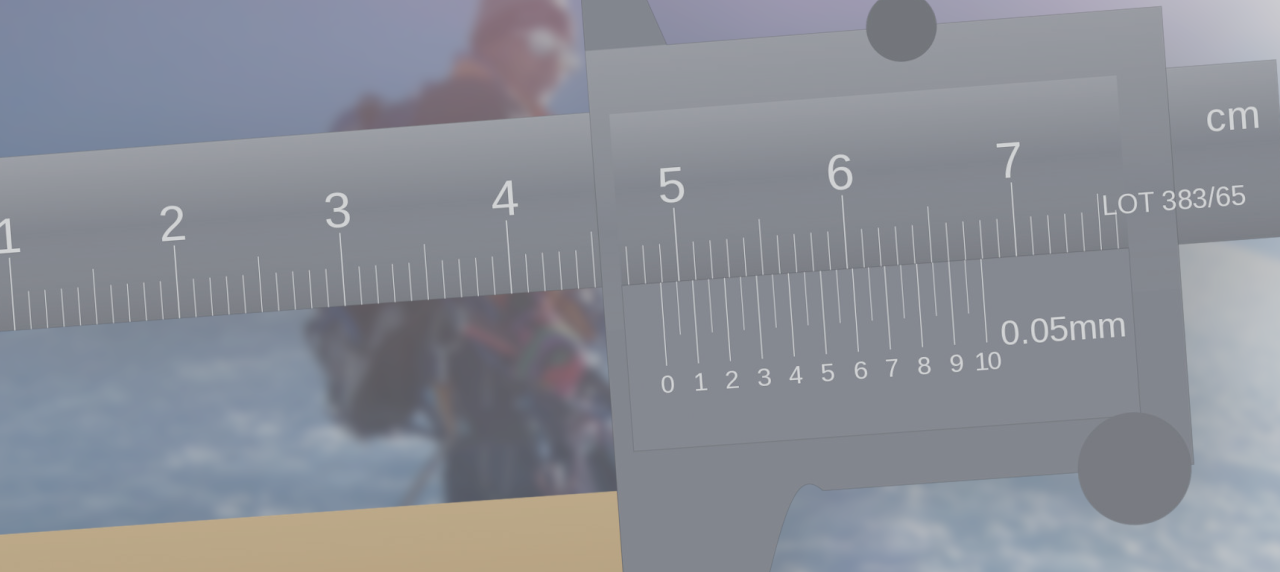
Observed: 48.9 mm
